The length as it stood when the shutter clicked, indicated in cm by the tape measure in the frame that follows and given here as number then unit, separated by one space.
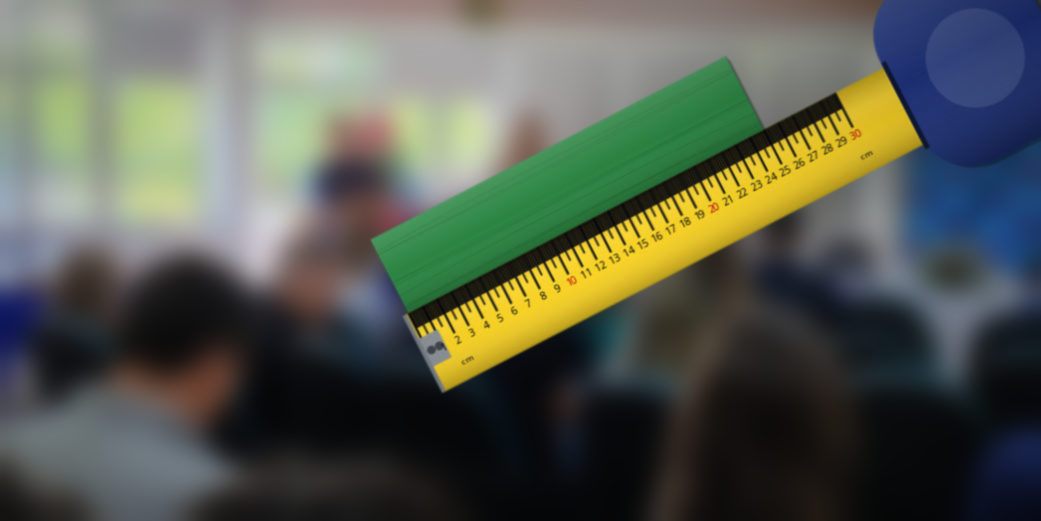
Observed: 25 cm
